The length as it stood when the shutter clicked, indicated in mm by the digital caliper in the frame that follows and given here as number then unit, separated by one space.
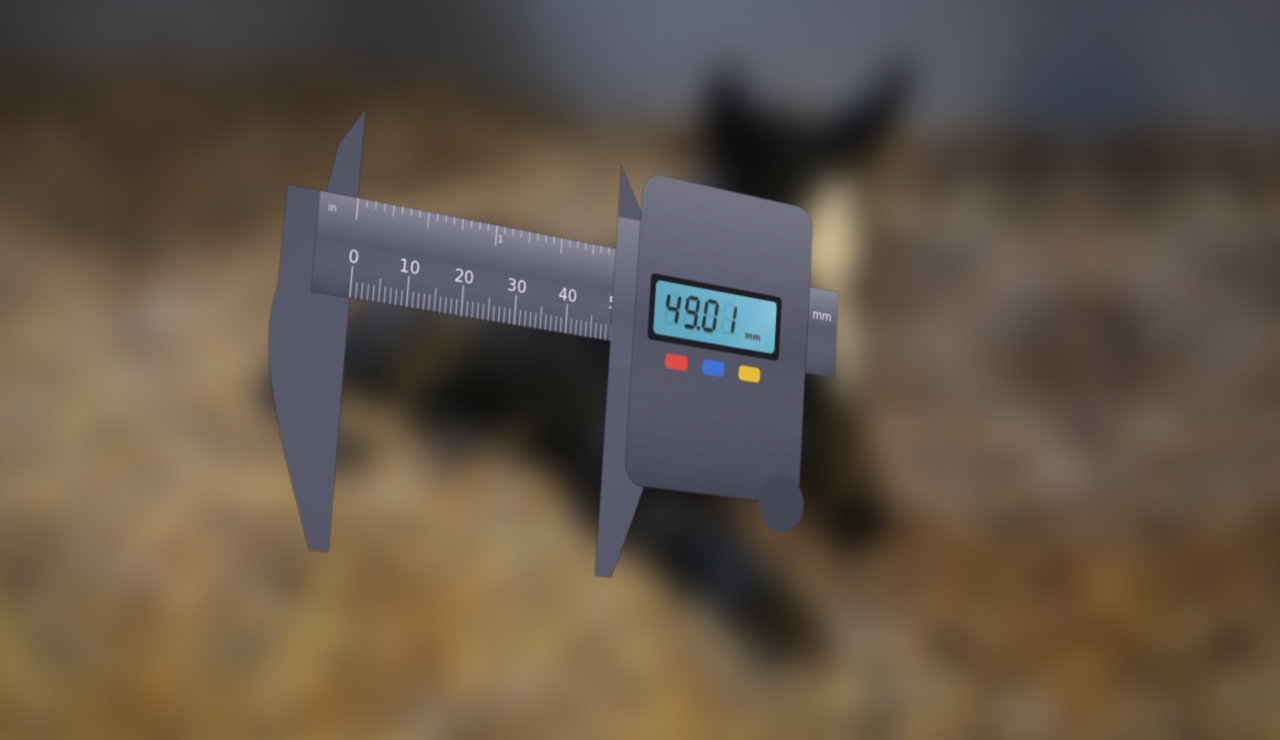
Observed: 49.01 mm
